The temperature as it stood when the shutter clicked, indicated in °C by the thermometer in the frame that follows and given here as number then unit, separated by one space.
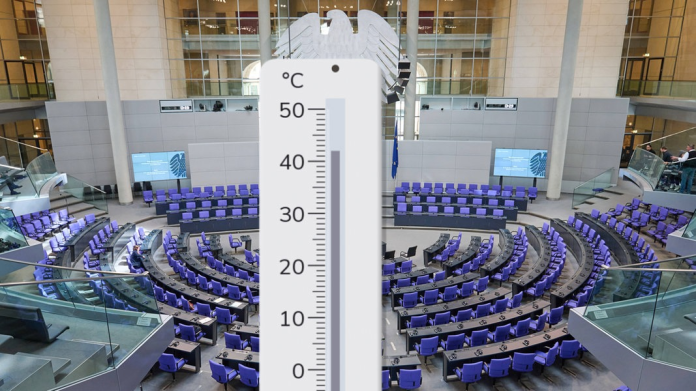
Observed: 42 °C
